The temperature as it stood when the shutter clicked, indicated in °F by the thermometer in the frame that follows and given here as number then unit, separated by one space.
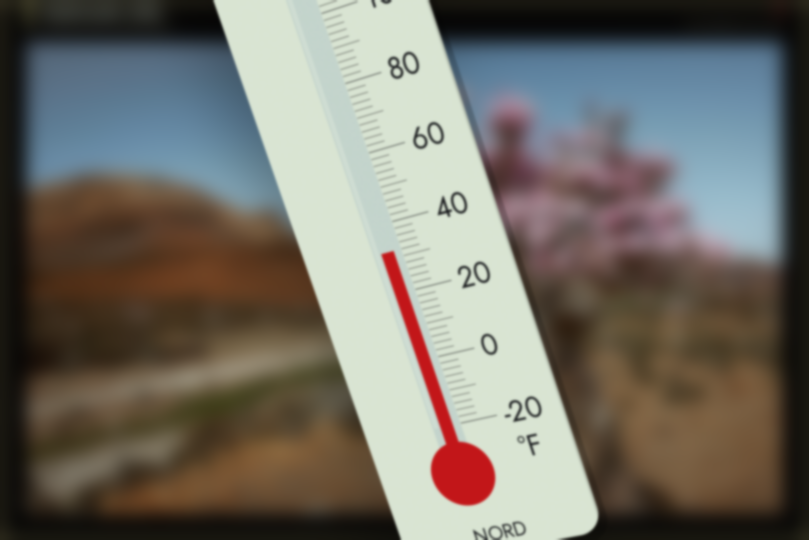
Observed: 32 °F
